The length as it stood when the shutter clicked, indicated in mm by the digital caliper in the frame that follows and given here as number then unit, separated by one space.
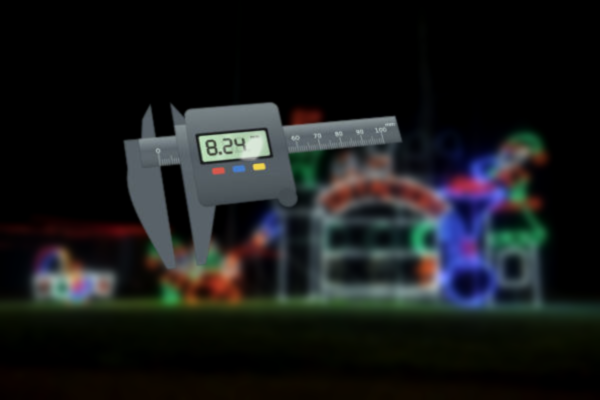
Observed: 8.24 mm
